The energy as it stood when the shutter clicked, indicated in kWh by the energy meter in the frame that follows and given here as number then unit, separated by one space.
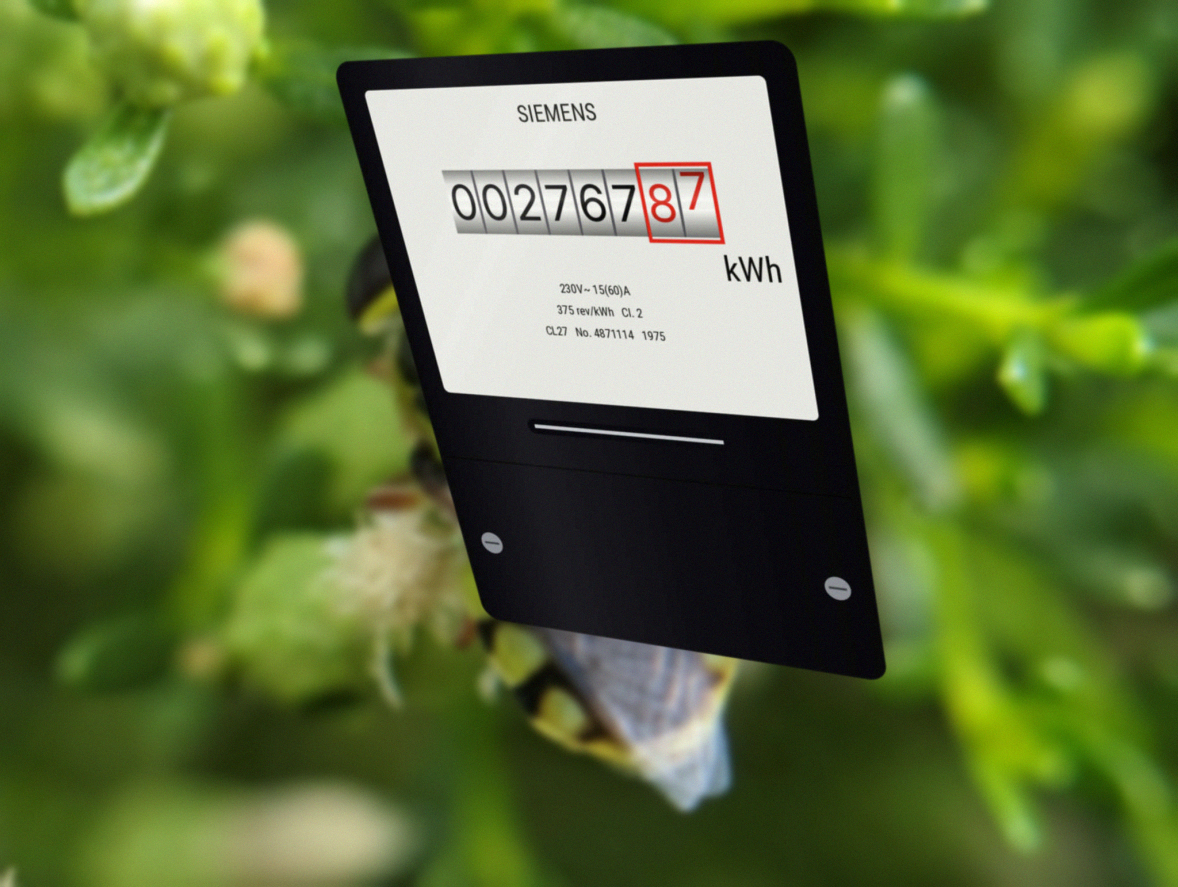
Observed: 2767.87 kWh
